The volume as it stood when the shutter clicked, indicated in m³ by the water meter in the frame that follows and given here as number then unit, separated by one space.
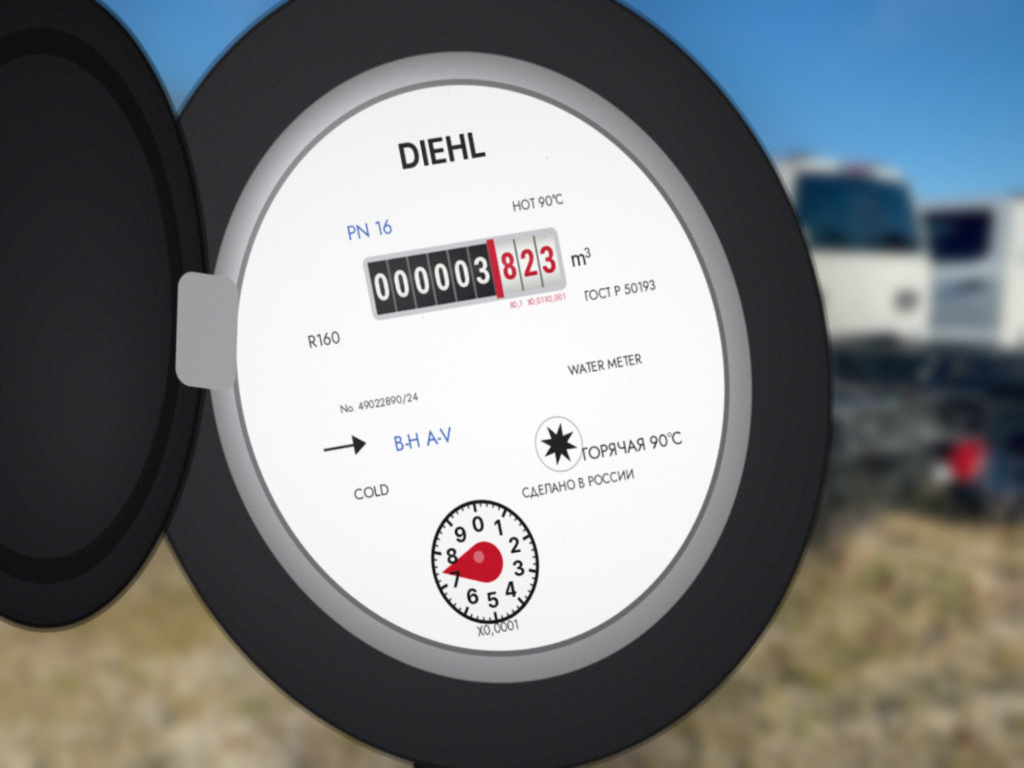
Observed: 3.8237 m³
